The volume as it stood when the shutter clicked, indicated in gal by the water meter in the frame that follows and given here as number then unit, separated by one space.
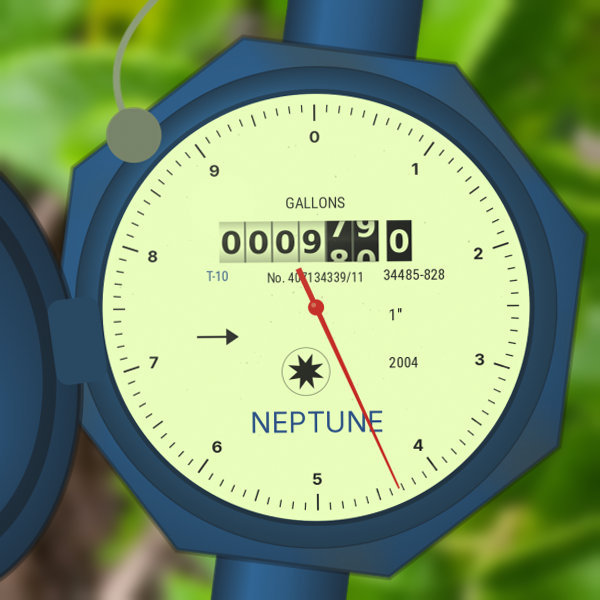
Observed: 9794.3 gal
